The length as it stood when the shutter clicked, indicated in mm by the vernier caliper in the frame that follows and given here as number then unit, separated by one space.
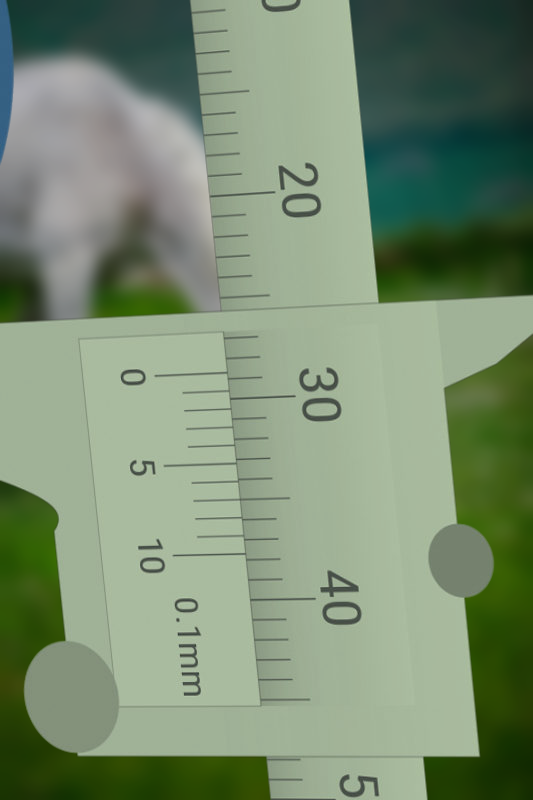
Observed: 28.7 mm
